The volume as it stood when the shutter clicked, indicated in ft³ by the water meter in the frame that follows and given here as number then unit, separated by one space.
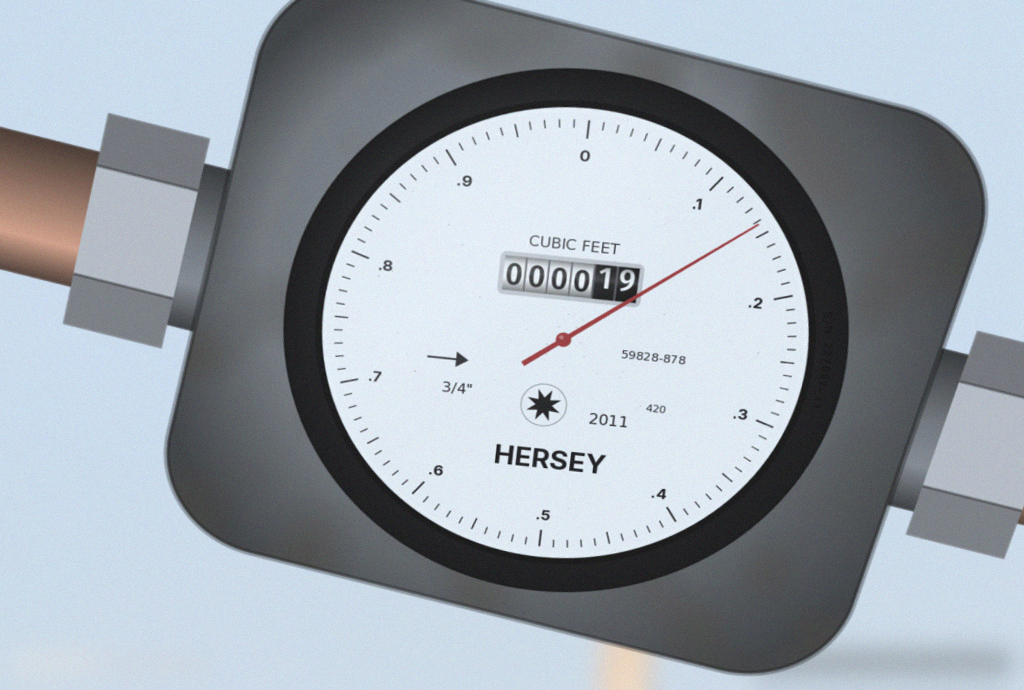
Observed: 19.14 ft³
